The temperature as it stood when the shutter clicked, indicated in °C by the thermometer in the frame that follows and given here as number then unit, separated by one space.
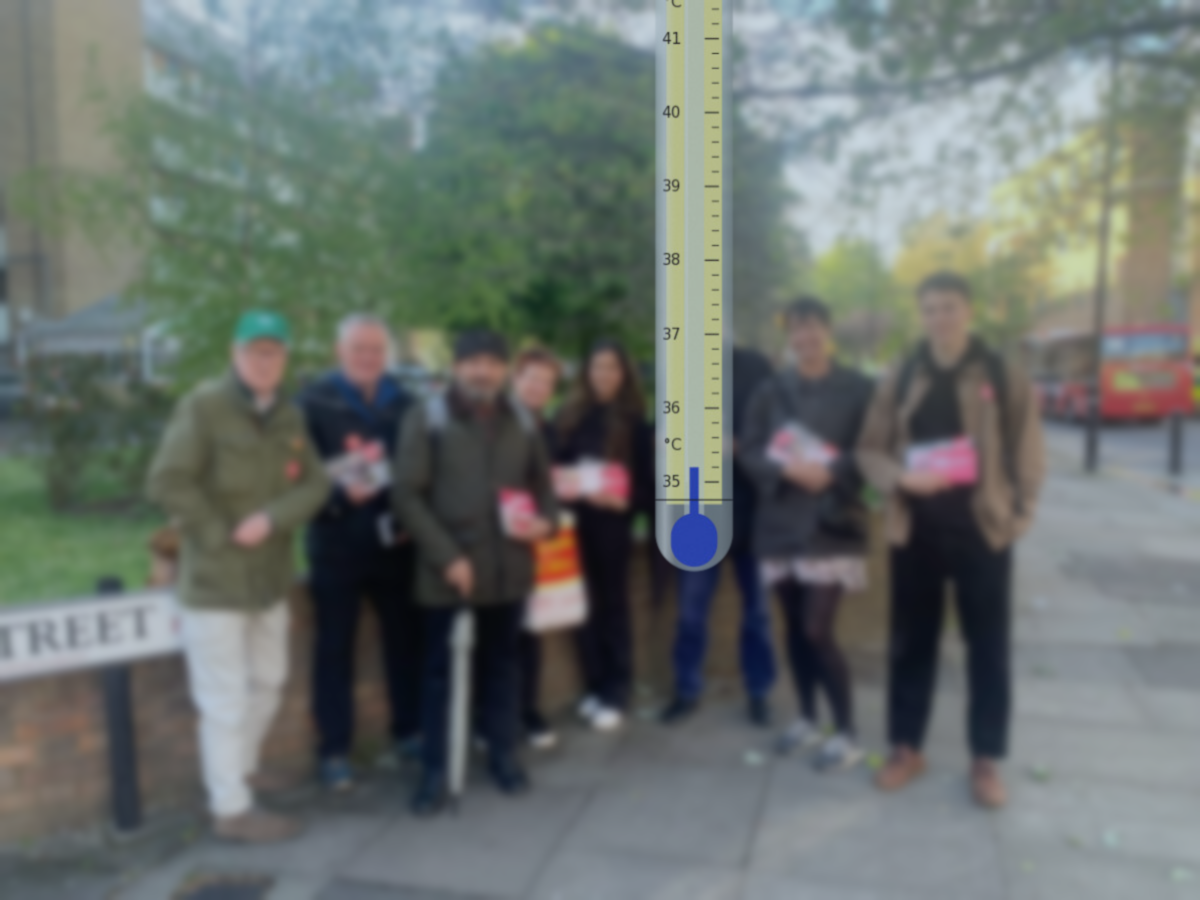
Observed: 35.2 °C
